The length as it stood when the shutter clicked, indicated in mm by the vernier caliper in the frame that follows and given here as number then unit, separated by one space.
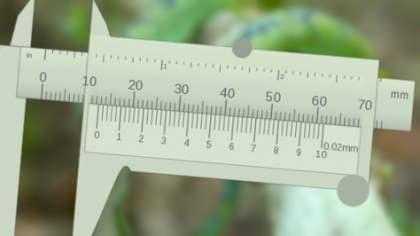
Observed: 12.5 mm
